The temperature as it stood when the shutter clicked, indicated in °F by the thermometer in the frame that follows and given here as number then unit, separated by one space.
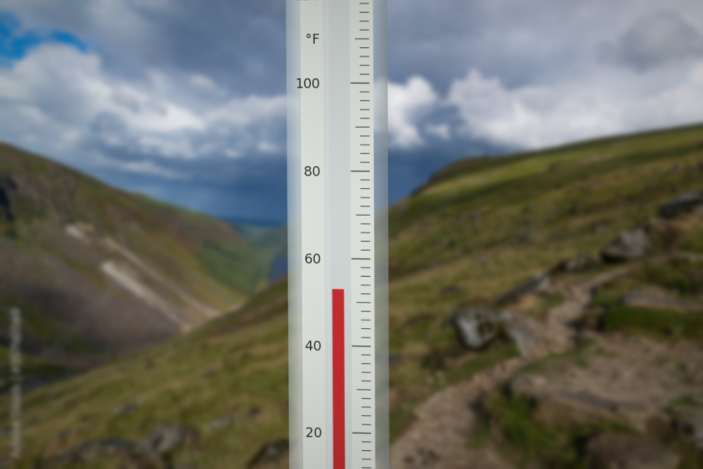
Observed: 53 °F
